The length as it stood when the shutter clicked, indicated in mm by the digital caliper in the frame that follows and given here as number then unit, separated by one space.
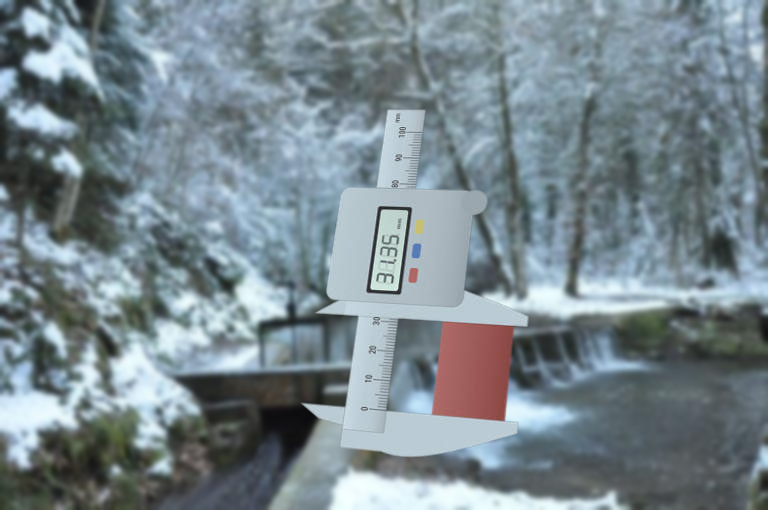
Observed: 31.35 mm
